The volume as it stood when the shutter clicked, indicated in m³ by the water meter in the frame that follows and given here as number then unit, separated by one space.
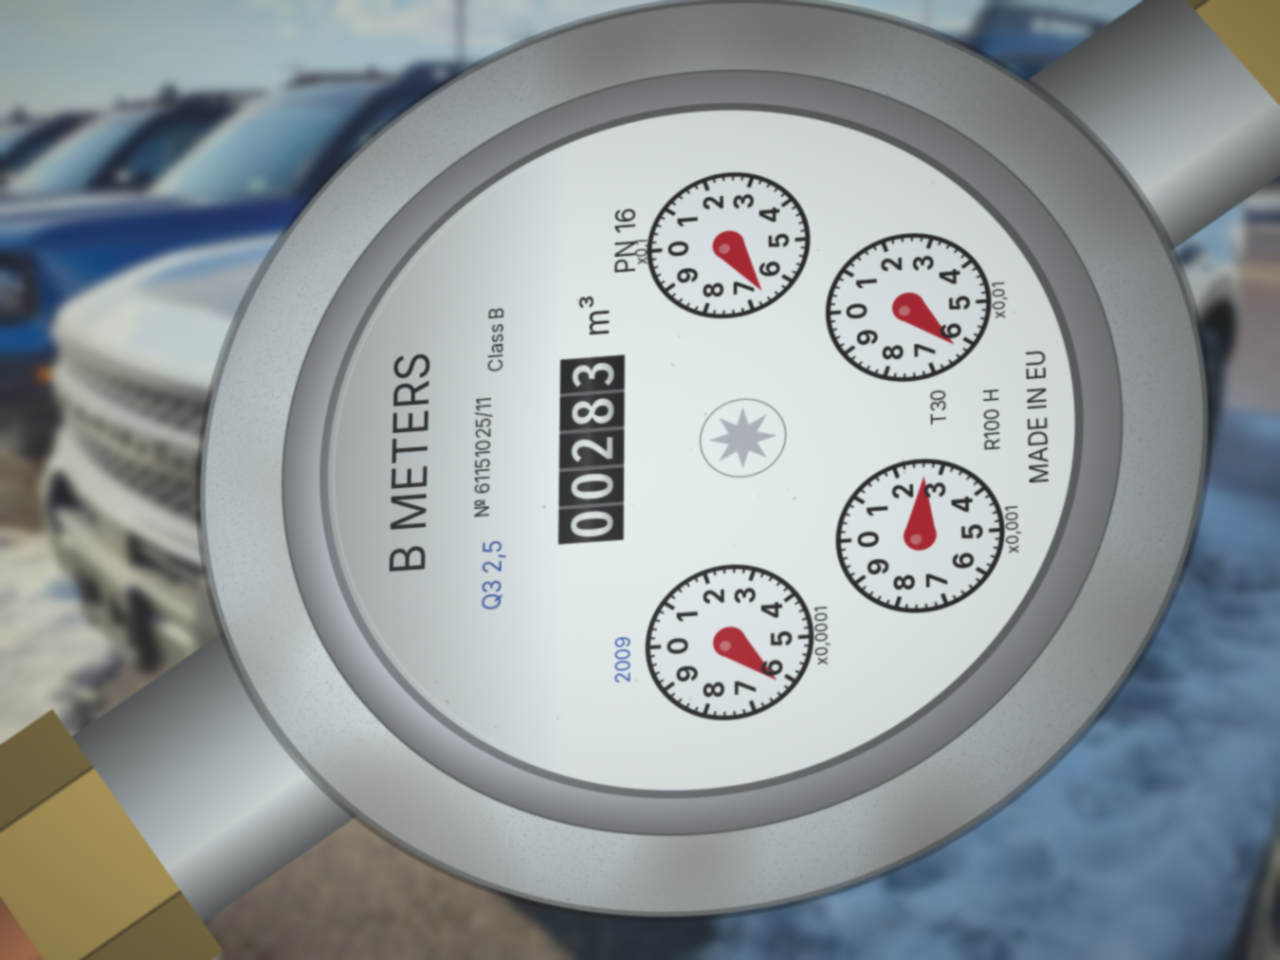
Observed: 283.6626 m³
